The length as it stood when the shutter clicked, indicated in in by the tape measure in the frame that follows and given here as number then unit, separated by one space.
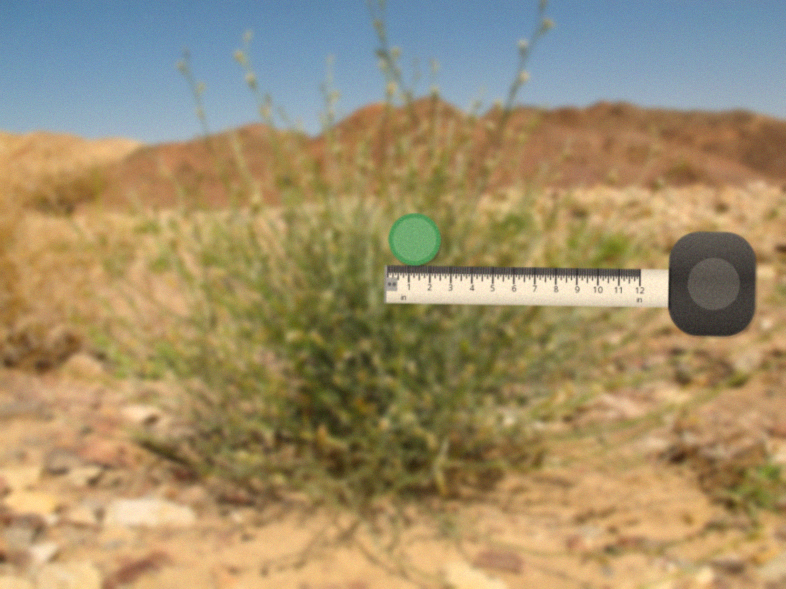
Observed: 2.5 in
